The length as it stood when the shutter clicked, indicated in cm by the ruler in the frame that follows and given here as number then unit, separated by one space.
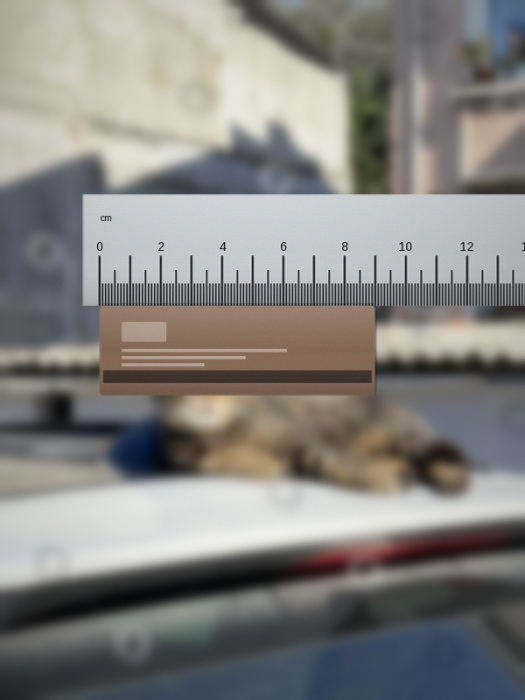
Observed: 9 cm
